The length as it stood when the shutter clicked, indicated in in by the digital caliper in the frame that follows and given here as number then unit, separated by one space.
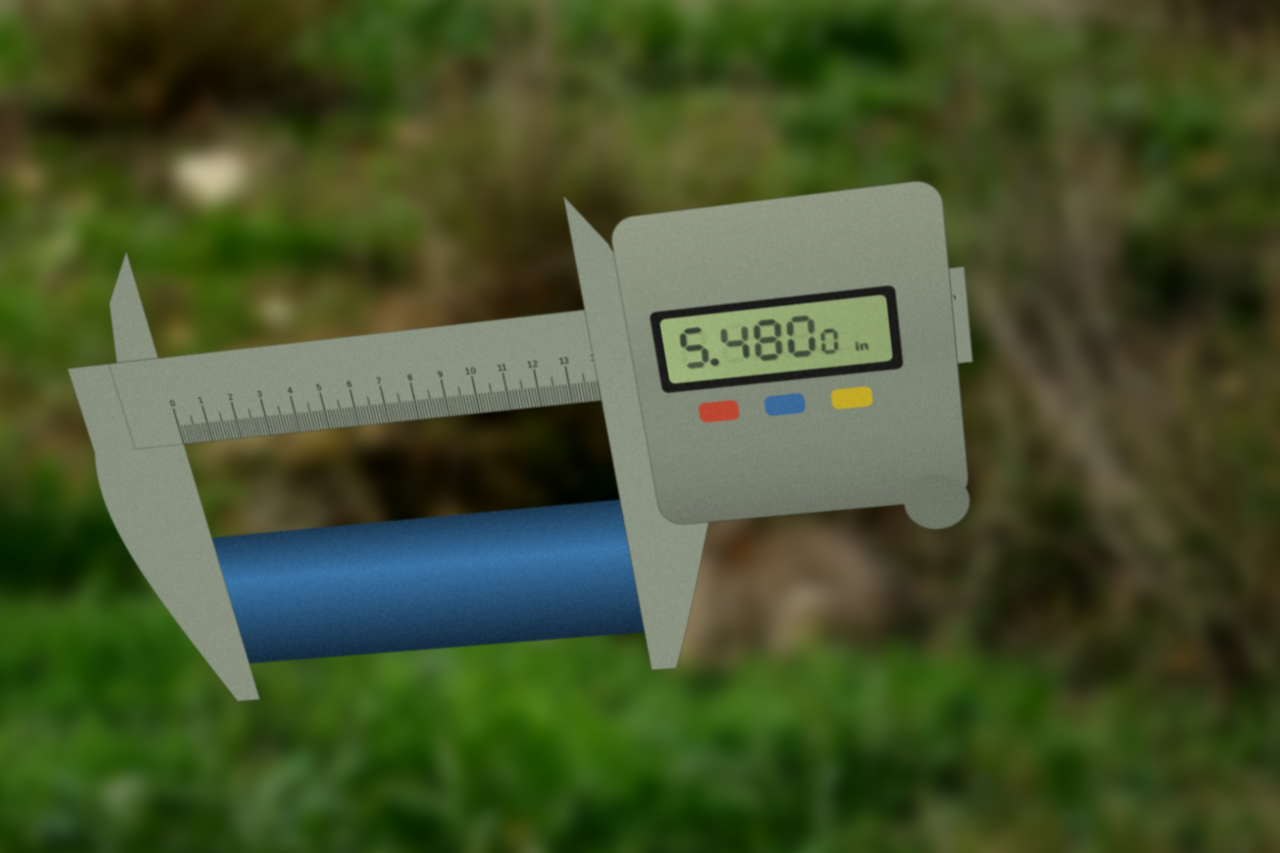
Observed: 5.4800 in
